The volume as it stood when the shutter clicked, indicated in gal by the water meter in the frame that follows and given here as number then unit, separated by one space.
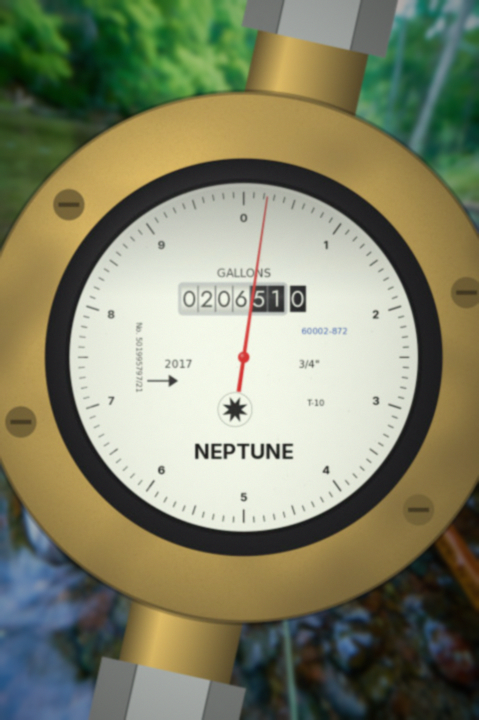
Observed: 206510.2 gal
